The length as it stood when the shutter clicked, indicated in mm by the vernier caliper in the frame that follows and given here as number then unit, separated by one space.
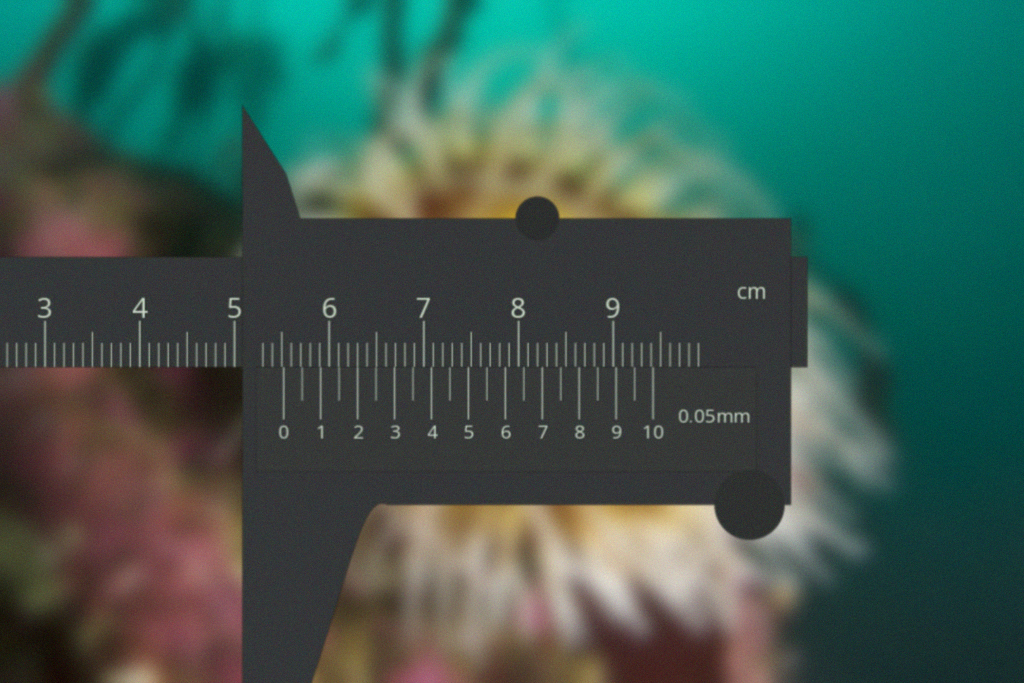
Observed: 55.2 mm
